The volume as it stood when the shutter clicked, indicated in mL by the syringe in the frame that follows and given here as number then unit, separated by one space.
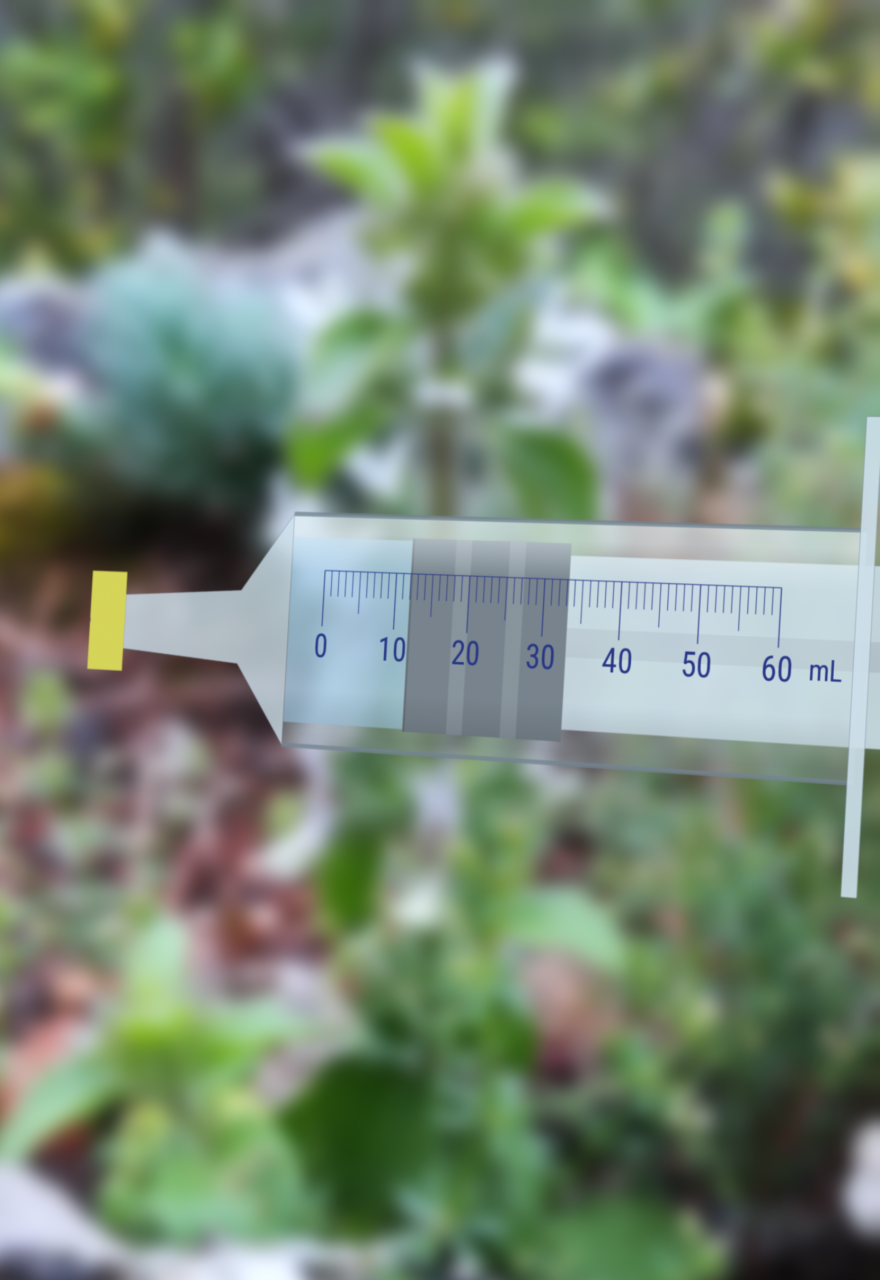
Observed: 12 mL
